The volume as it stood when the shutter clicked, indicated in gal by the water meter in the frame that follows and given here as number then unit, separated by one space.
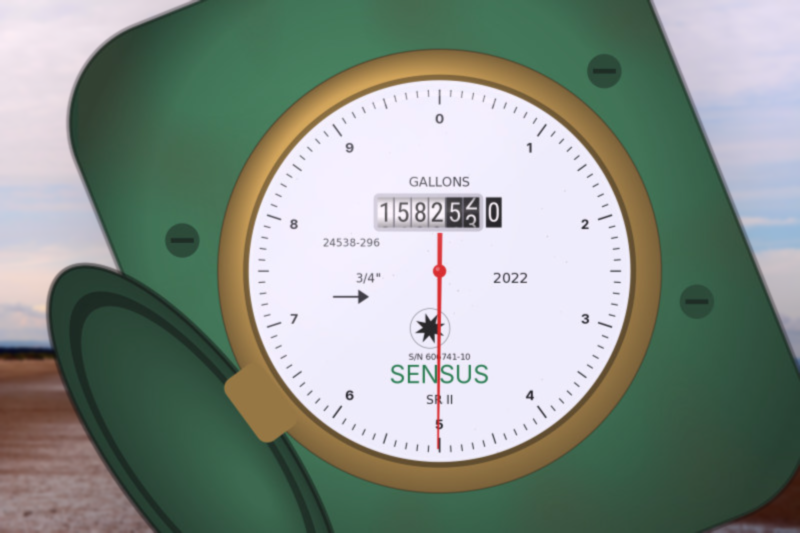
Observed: 1582525.0 gal
